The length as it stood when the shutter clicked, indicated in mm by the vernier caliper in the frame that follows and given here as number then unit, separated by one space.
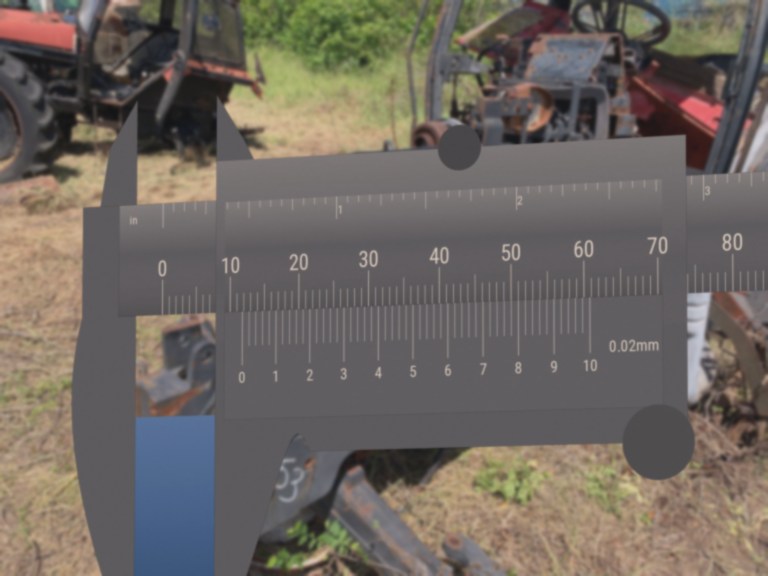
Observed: 11.8 mm
